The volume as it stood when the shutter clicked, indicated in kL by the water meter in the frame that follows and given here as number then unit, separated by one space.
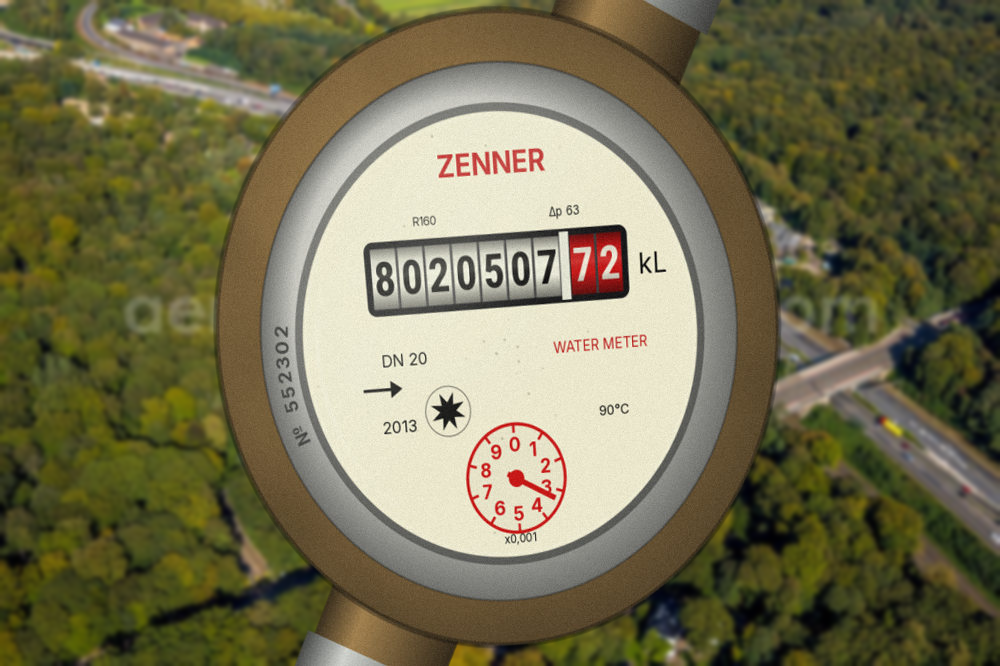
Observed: 8020507.723 kL
